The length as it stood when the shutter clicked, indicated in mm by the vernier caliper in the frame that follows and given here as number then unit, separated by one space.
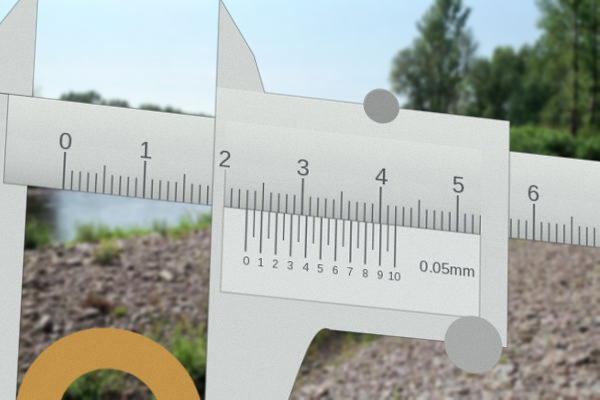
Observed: 23.0 mm
